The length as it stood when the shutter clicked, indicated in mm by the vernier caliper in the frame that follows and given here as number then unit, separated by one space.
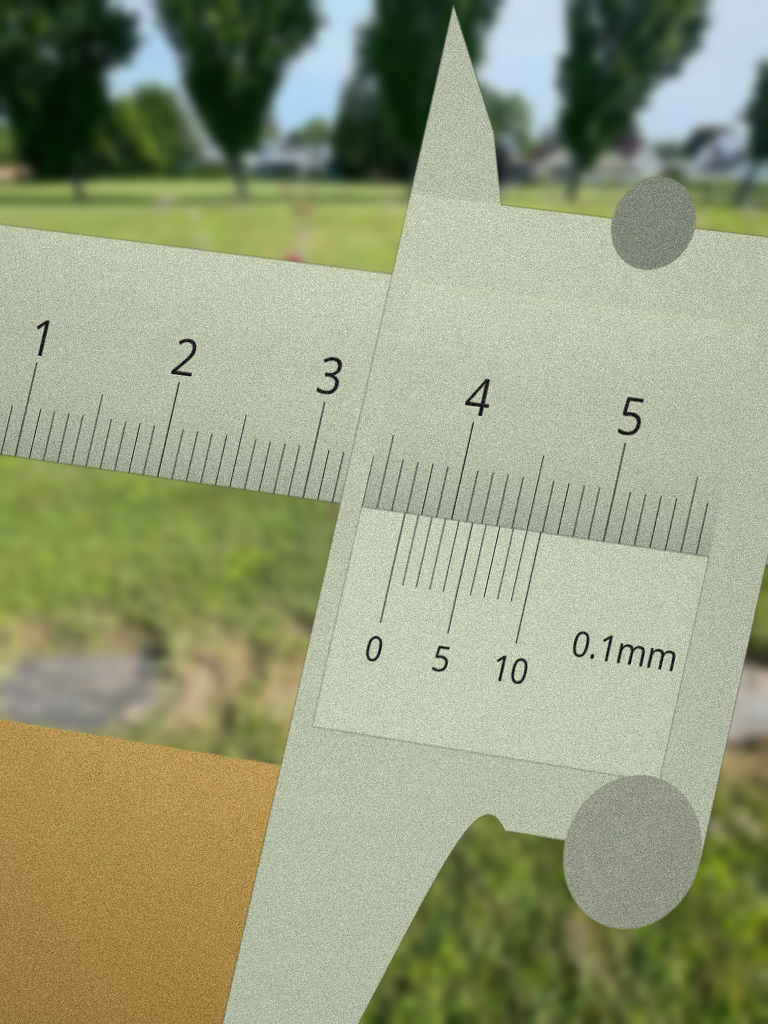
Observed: 36.9 mm
